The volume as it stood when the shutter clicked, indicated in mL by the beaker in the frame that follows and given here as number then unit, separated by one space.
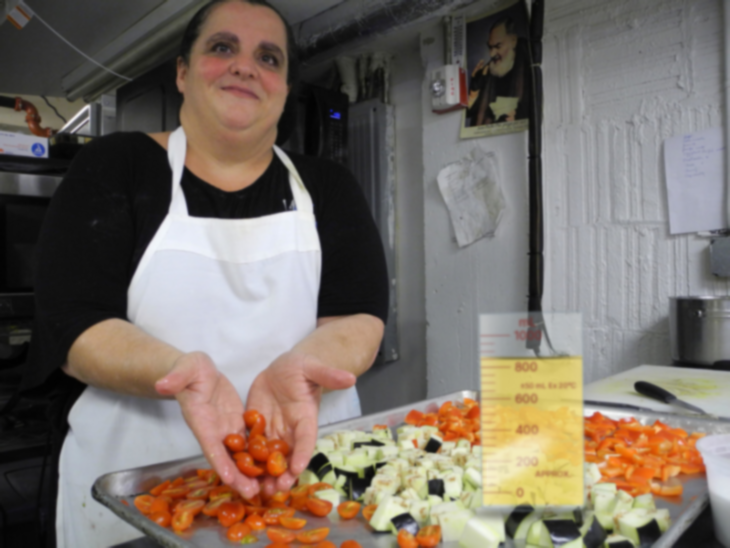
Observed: 850 mL
